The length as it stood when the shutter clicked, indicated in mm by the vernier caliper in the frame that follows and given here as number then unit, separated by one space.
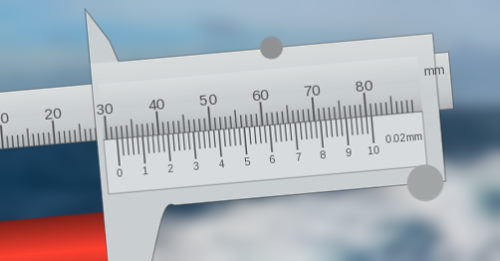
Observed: 32.0 mm
